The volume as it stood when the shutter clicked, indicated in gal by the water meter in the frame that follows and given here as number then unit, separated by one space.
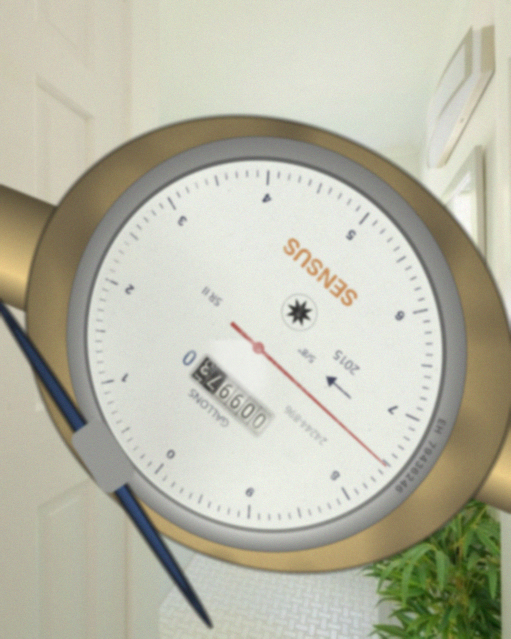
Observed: 99727.5 gal
